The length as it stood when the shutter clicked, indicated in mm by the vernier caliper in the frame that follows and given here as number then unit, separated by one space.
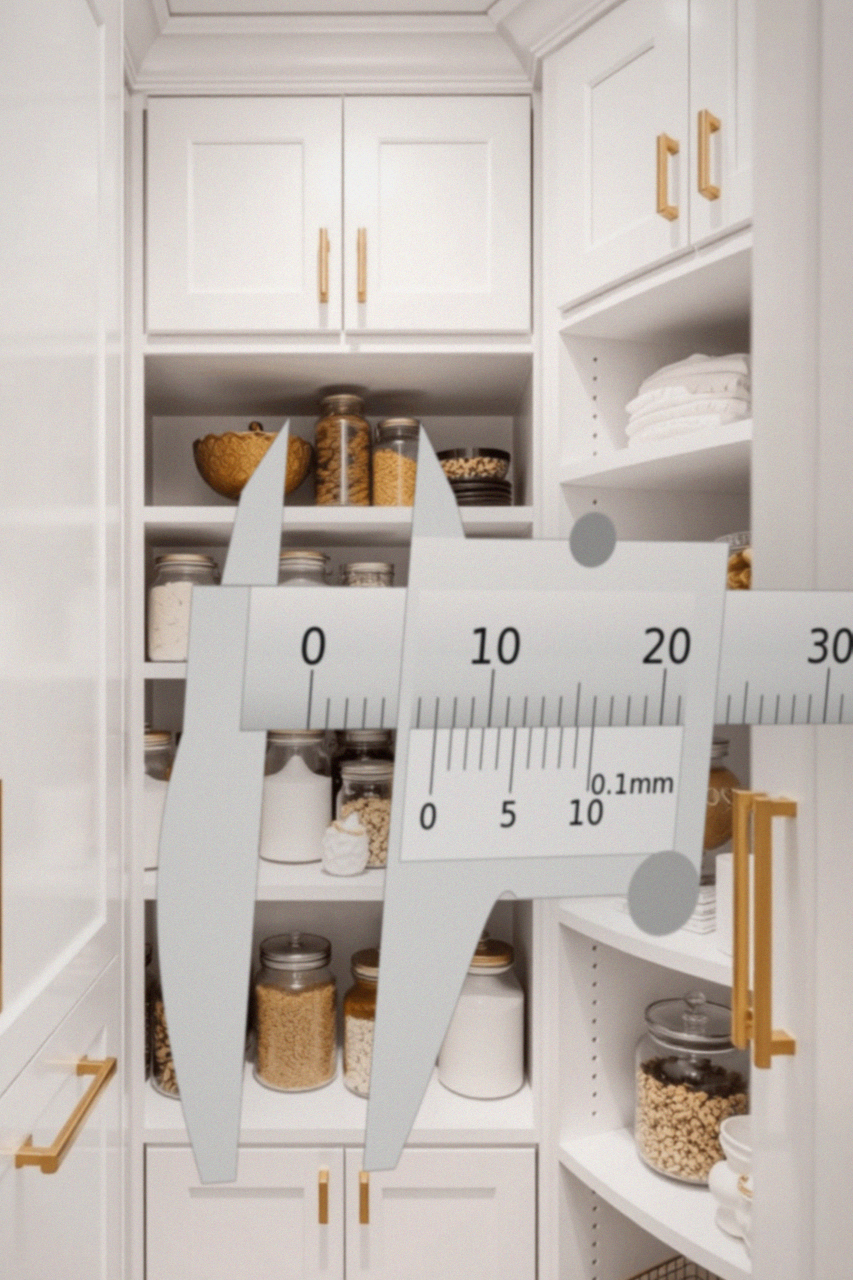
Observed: 7.0 mm
